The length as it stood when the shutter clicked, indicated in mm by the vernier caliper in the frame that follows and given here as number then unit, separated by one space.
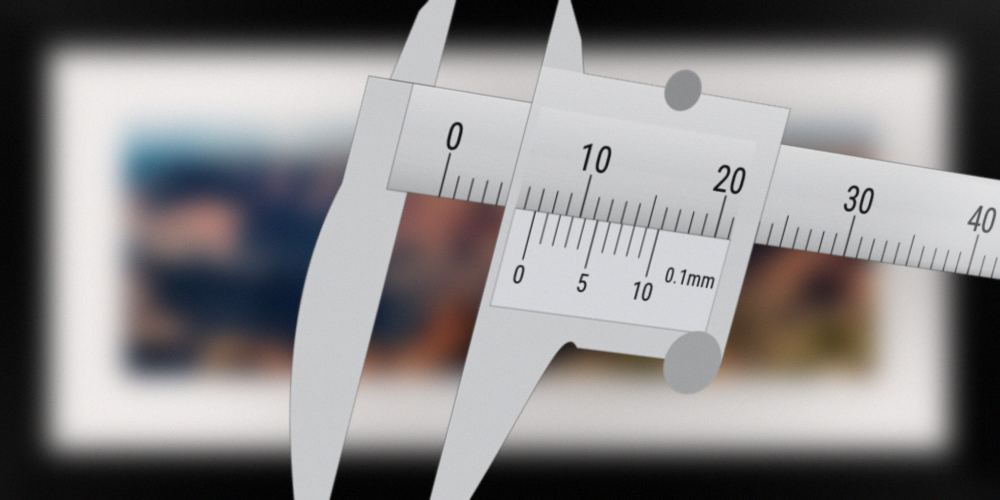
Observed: 6.8 mm
